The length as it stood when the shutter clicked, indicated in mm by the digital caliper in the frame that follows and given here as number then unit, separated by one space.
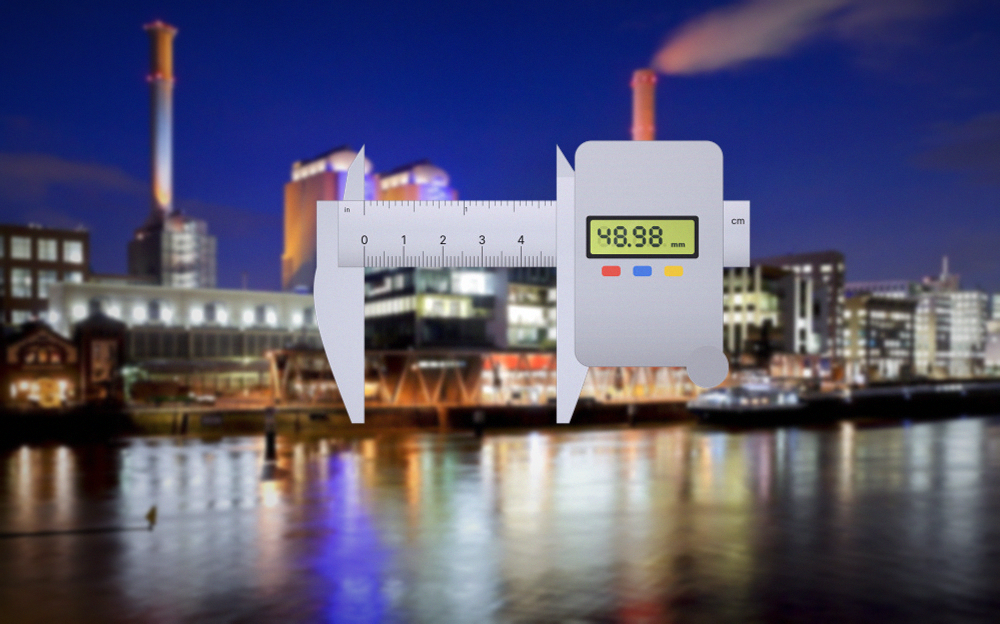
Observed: 48.98 mm
